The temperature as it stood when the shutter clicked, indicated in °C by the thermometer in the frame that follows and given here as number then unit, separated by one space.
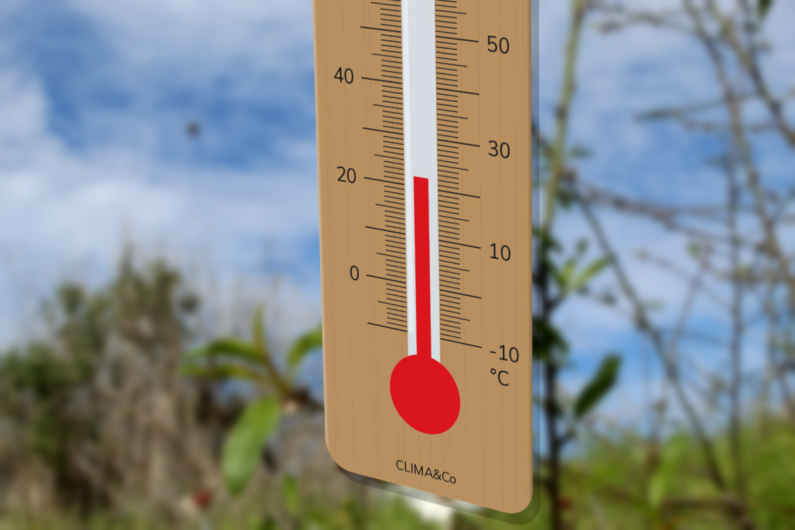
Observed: 22 °C
